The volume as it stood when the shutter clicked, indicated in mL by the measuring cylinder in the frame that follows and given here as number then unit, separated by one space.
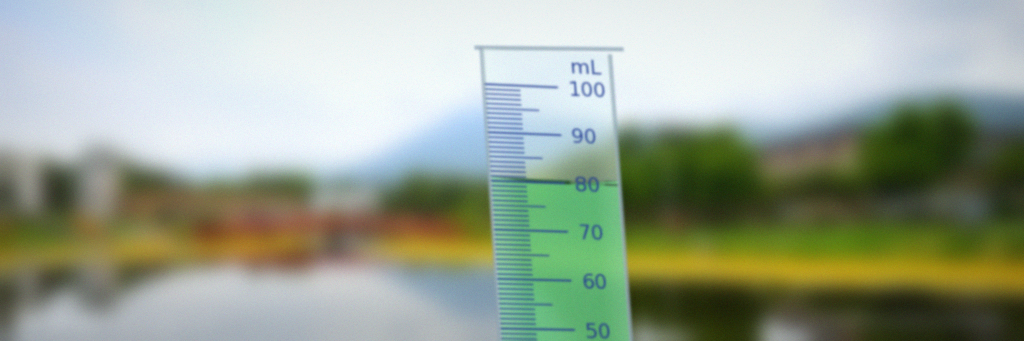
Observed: 80 mL
